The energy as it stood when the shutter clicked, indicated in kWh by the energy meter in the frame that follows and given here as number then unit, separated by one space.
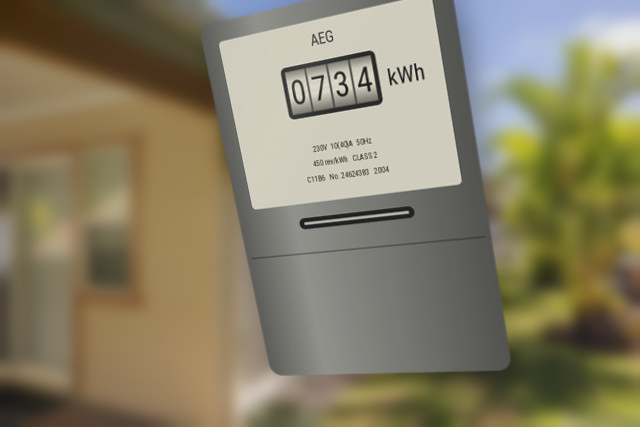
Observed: 734 kWh
